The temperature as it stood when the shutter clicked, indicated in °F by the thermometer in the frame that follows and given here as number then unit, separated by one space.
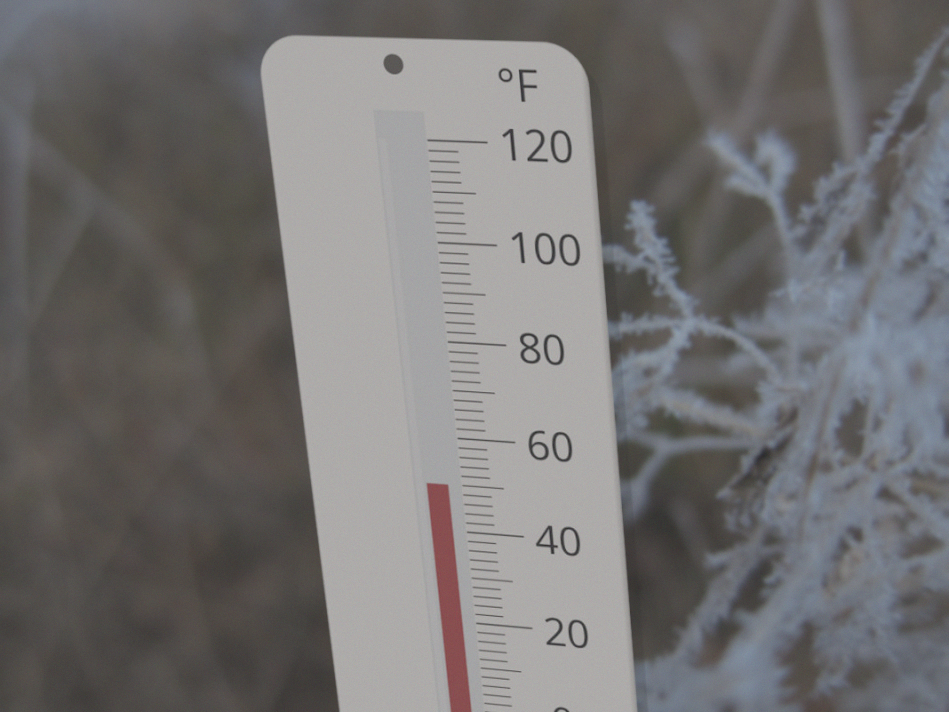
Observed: 50 °F
